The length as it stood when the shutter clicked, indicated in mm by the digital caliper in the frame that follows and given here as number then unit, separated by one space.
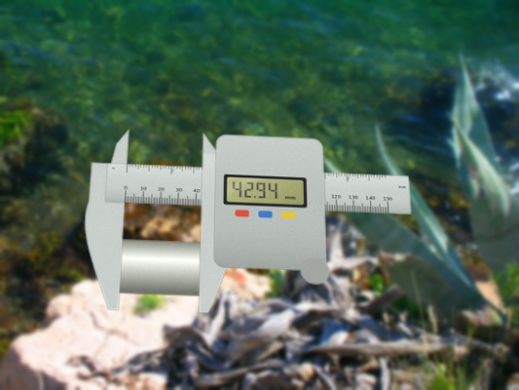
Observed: 42.94 mm
